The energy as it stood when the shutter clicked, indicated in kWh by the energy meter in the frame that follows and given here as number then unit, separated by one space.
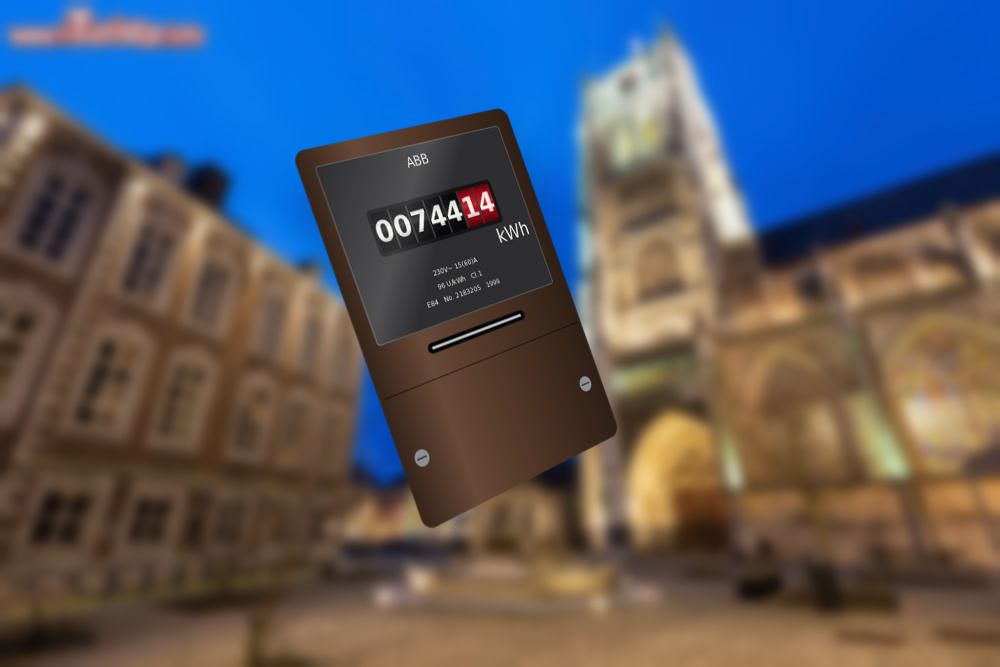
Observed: 744.14 kWh
